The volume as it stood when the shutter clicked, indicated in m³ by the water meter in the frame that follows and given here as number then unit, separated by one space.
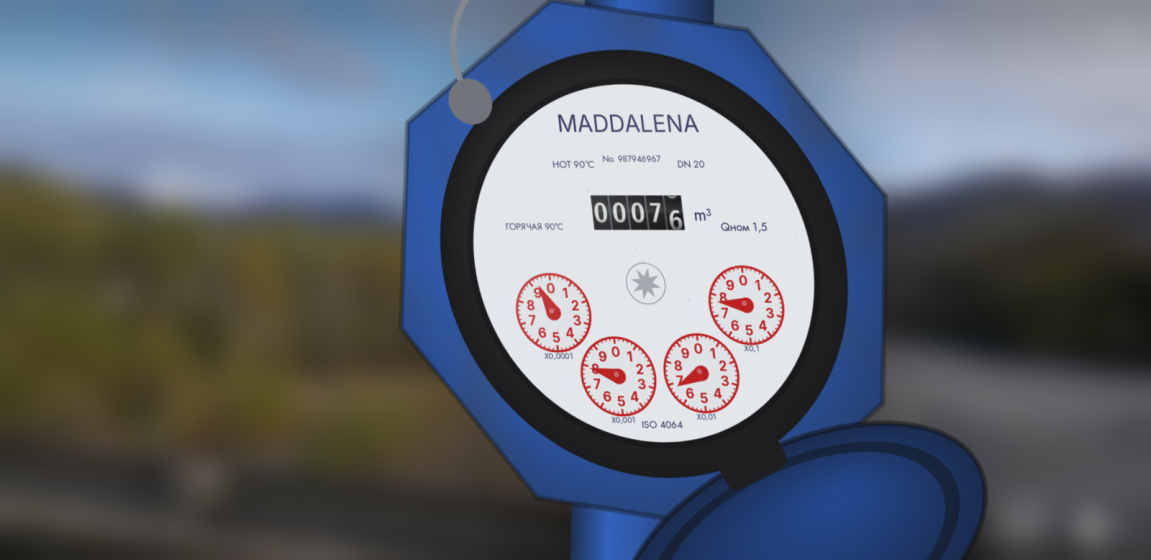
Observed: 75.7679 m³
